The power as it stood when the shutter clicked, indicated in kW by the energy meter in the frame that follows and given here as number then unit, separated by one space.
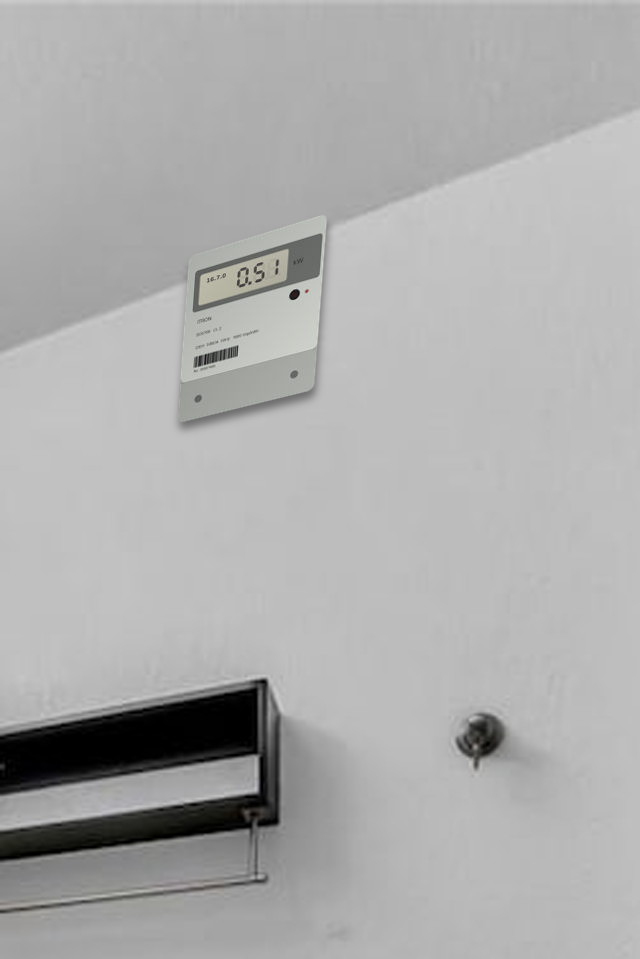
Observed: 0.51 kW
